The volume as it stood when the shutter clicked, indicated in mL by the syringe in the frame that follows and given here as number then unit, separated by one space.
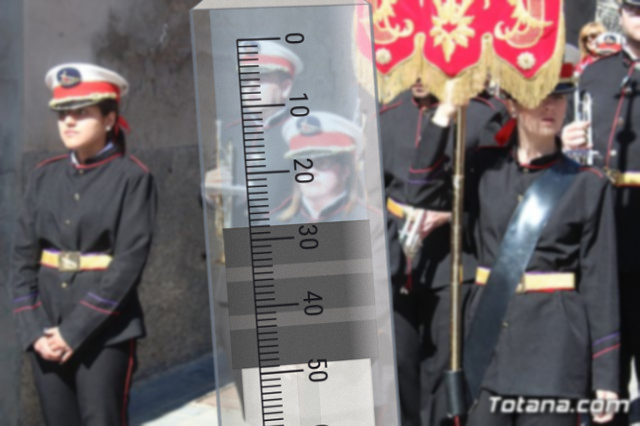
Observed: 28 mL
